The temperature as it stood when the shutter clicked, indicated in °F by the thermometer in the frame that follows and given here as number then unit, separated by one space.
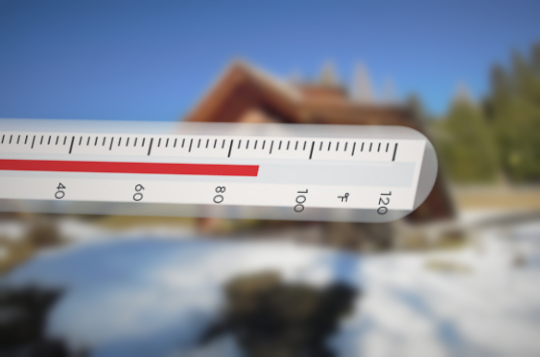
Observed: 88 °F
